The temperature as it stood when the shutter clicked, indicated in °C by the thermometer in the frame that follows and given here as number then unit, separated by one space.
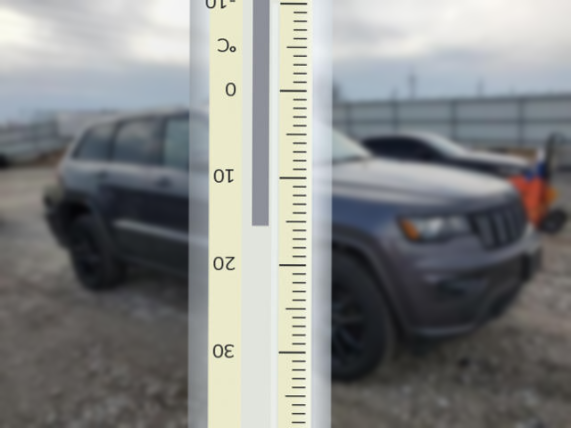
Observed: 15.5 °C
